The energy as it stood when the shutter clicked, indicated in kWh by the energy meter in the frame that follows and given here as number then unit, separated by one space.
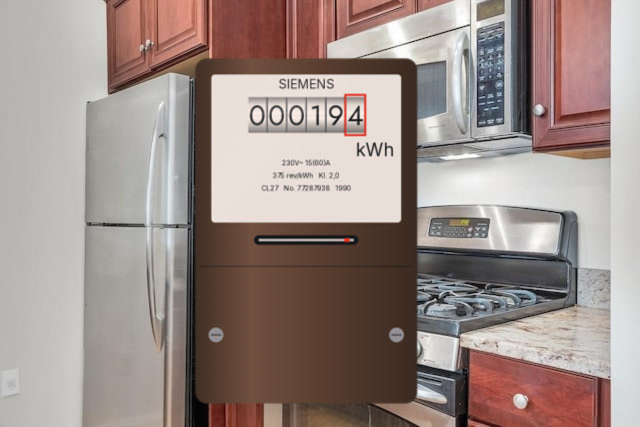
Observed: 19.4 kWh
